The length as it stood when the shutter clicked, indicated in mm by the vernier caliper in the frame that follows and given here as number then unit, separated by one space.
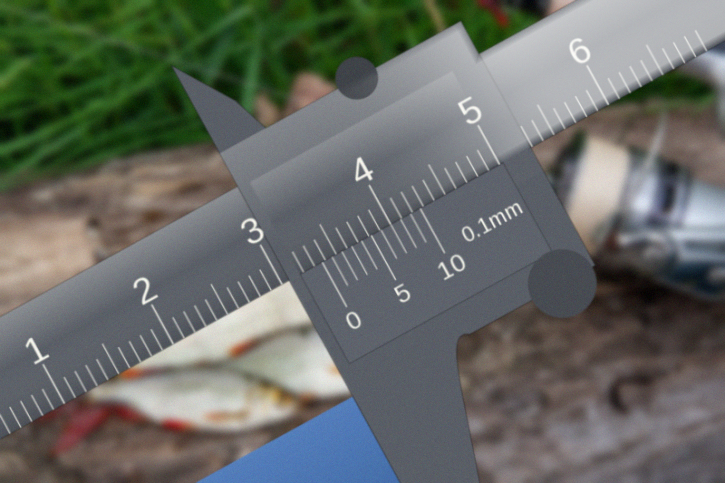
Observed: 33.7 mm
